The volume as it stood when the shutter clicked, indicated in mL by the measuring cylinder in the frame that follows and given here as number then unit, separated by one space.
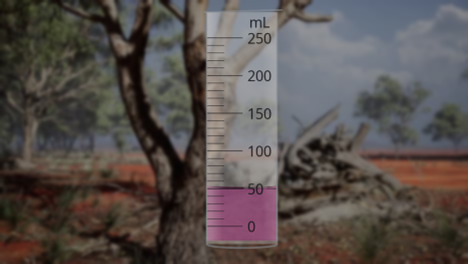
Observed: 50 mL
